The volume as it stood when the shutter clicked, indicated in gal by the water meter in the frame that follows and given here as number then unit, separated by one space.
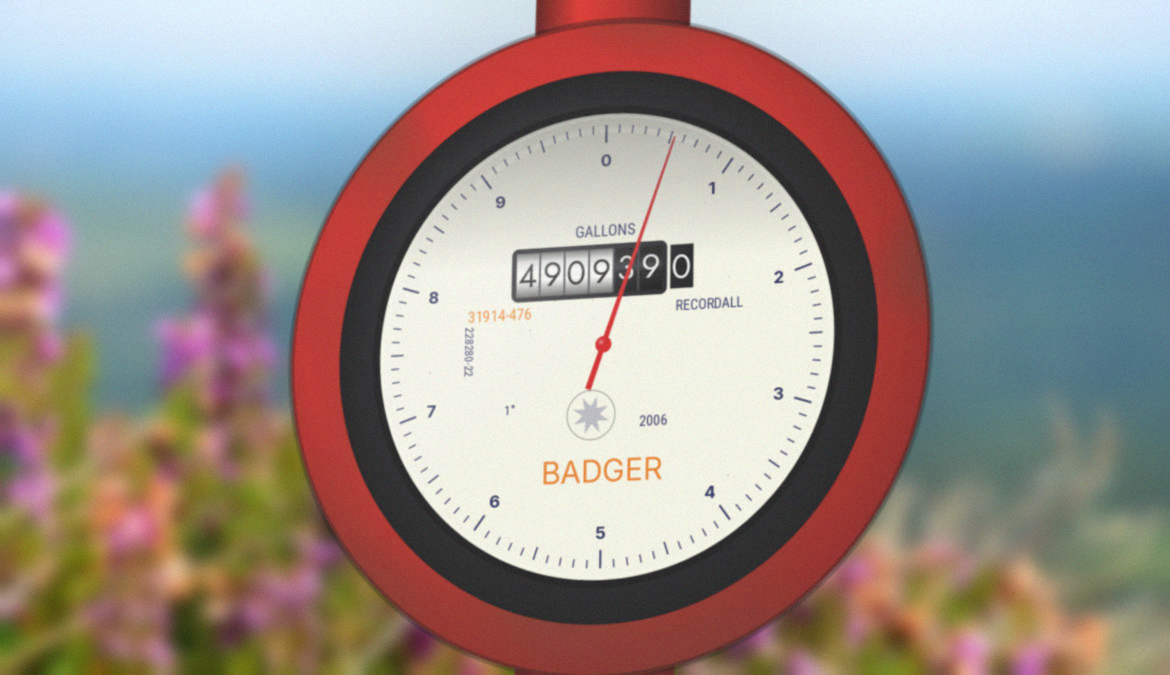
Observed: 4909390.5 gal
